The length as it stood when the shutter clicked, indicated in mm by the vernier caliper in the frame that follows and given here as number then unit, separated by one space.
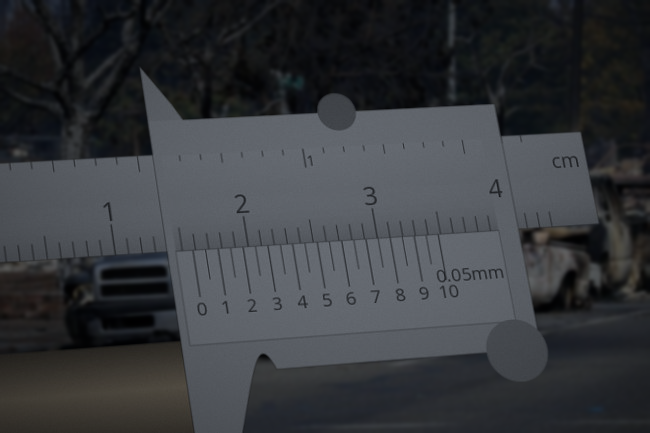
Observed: 15.8 mm
